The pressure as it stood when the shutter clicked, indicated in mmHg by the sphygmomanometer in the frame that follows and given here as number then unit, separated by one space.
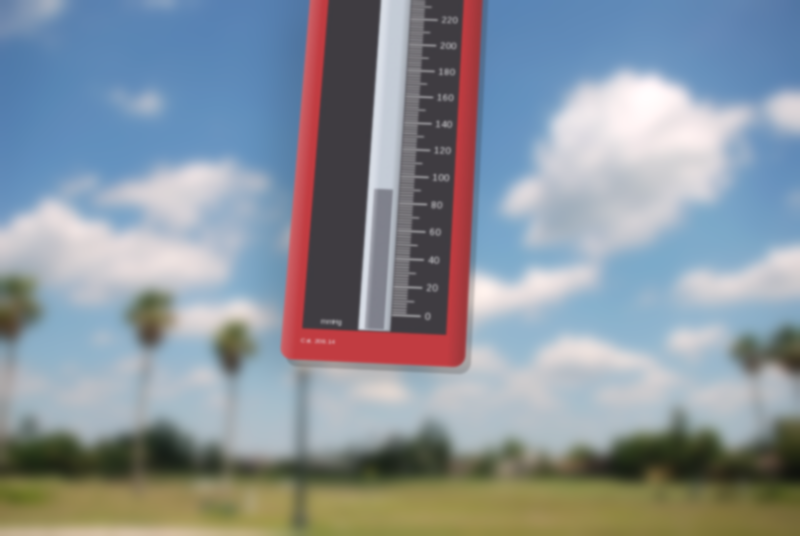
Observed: 90 mmHg
